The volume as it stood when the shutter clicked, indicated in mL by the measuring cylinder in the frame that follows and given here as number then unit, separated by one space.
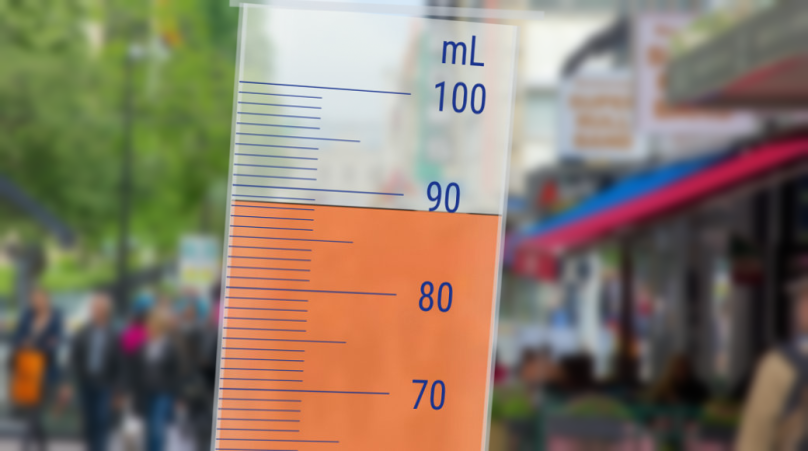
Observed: 88.5 mL
